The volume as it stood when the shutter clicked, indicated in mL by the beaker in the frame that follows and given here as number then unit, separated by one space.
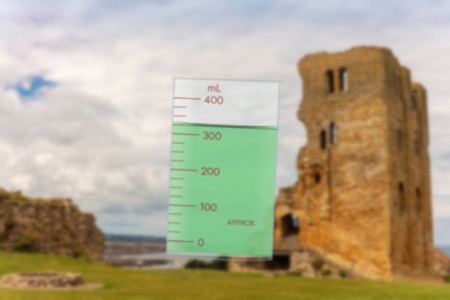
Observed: 325 mL
